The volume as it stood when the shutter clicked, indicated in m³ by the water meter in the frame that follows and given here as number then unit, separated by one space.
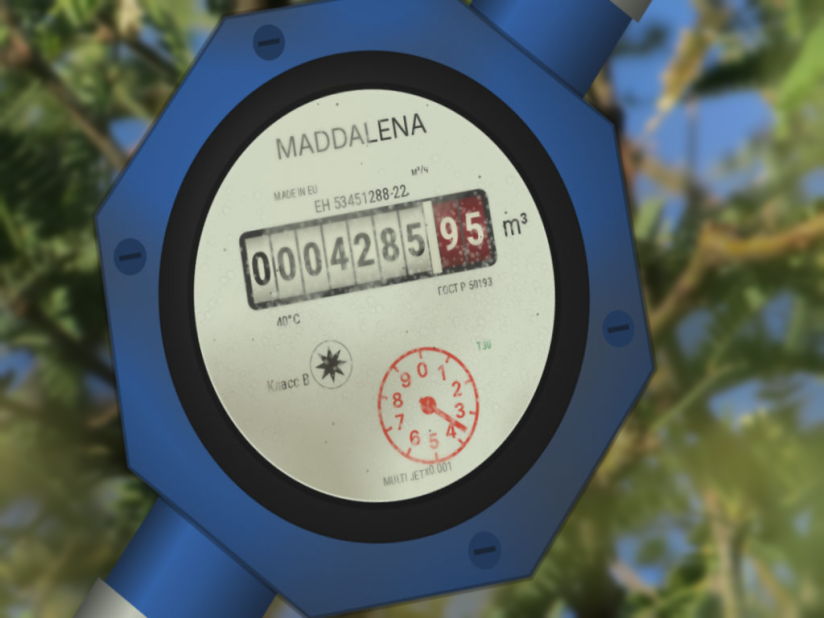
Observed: 4285.953 m³
